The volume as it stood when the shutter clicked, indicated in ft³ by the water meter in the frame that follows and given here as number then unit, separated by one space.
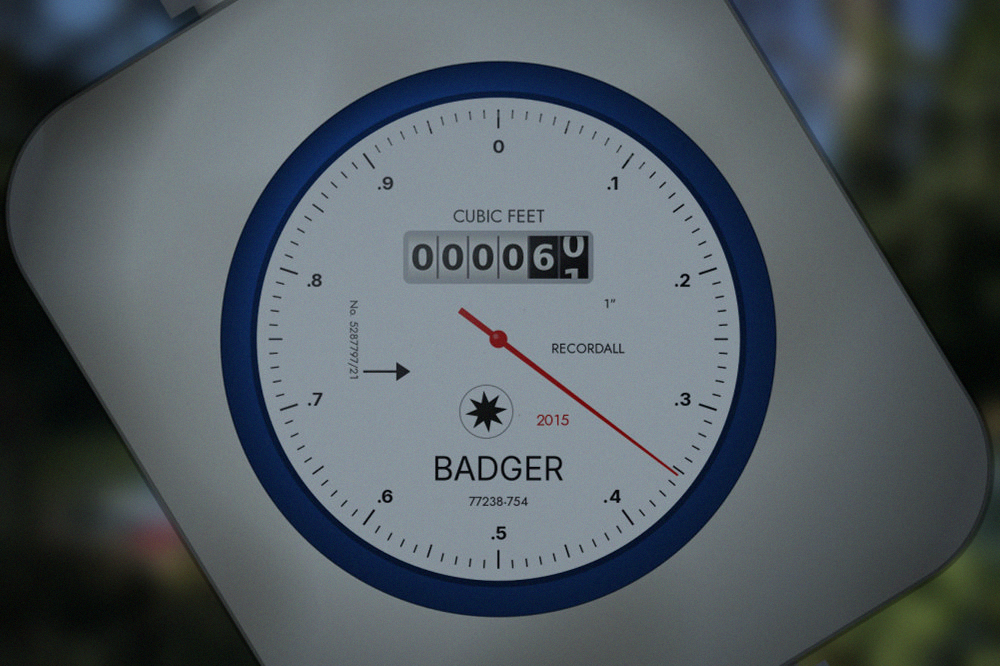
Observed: 60.35 ft³
